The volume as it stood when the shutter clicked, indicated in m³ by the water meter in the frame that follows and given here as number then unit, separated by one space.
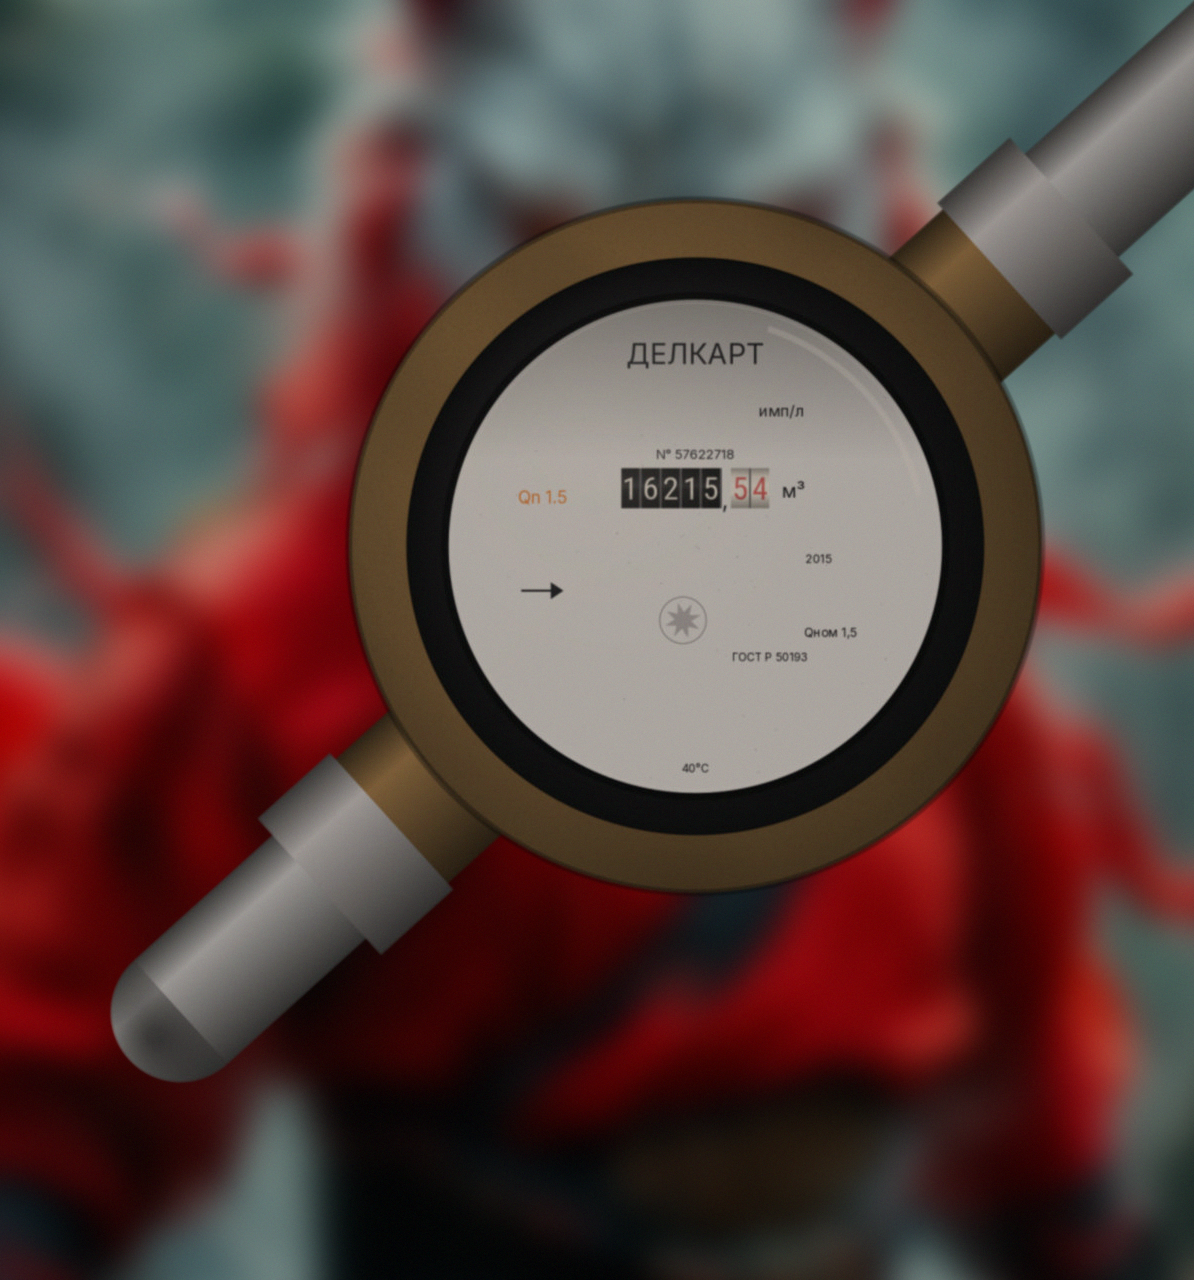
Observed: 16215.54 m³
